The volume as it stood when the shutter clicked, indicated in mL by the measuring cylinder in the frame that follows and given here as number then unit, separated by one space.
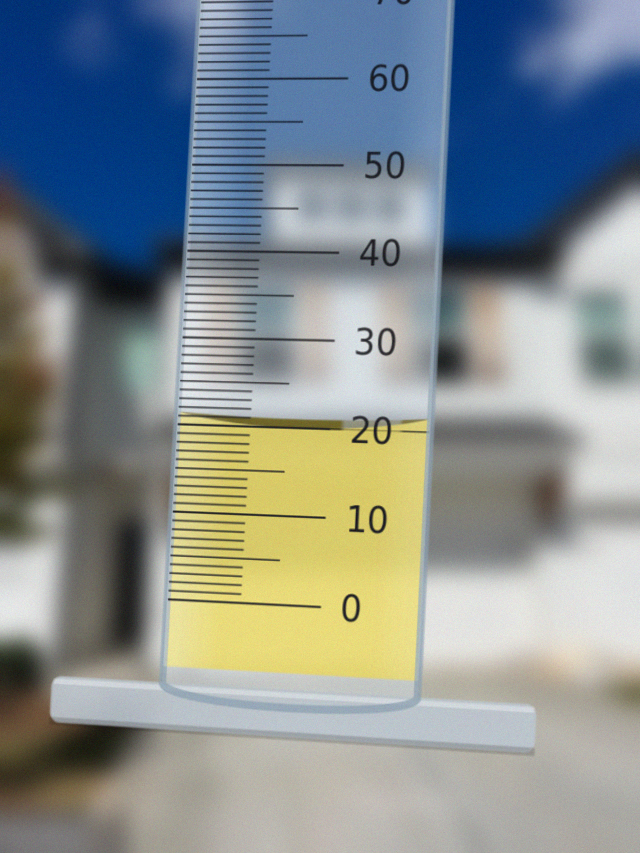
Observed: 20 mL
